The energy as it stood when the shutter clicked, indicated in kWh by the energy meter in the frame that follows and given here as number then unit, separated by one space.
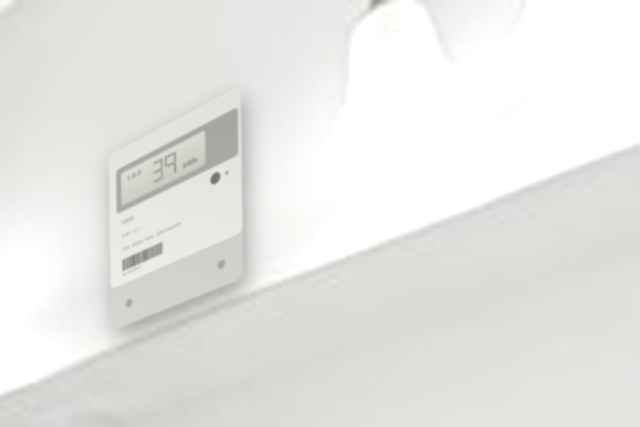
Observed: 39 kWh
